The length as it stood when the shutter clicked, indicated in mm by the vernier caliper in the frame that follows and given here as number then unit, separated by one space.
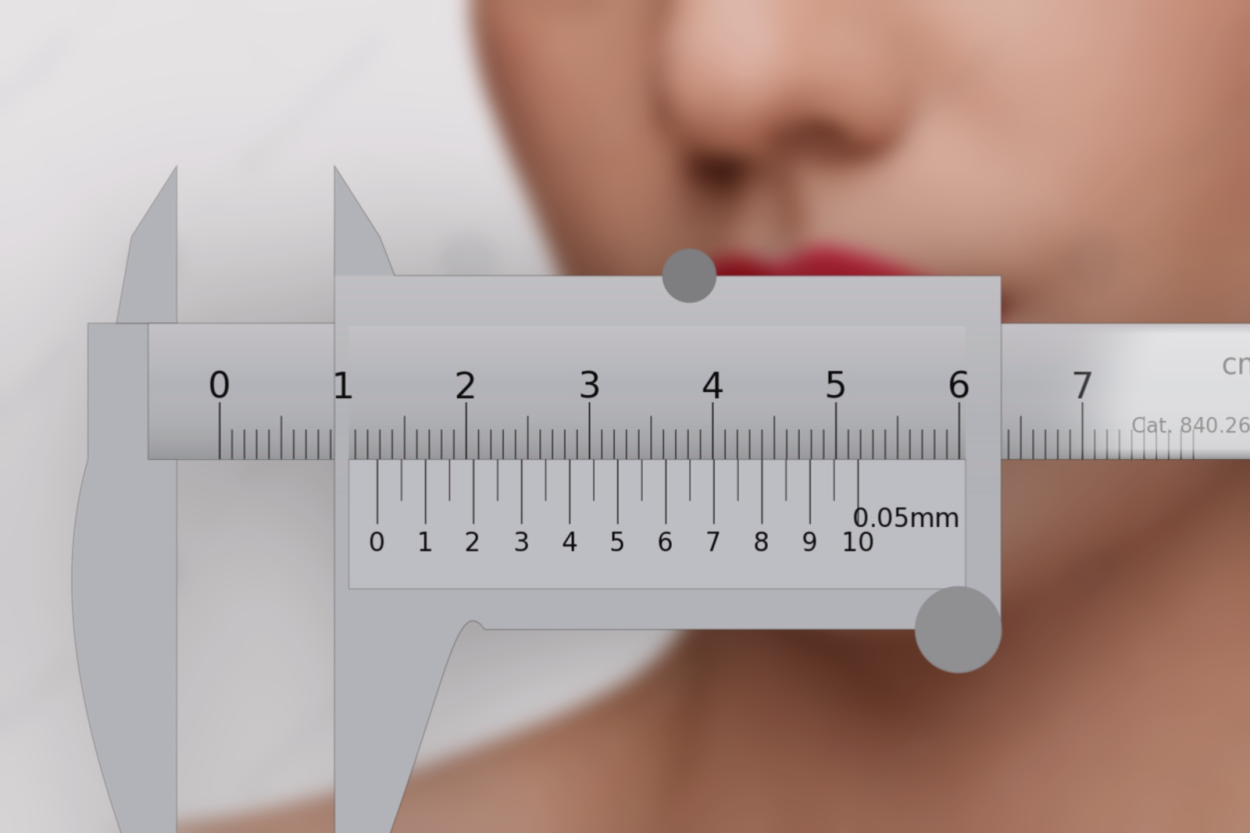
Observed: 12.8 mm
